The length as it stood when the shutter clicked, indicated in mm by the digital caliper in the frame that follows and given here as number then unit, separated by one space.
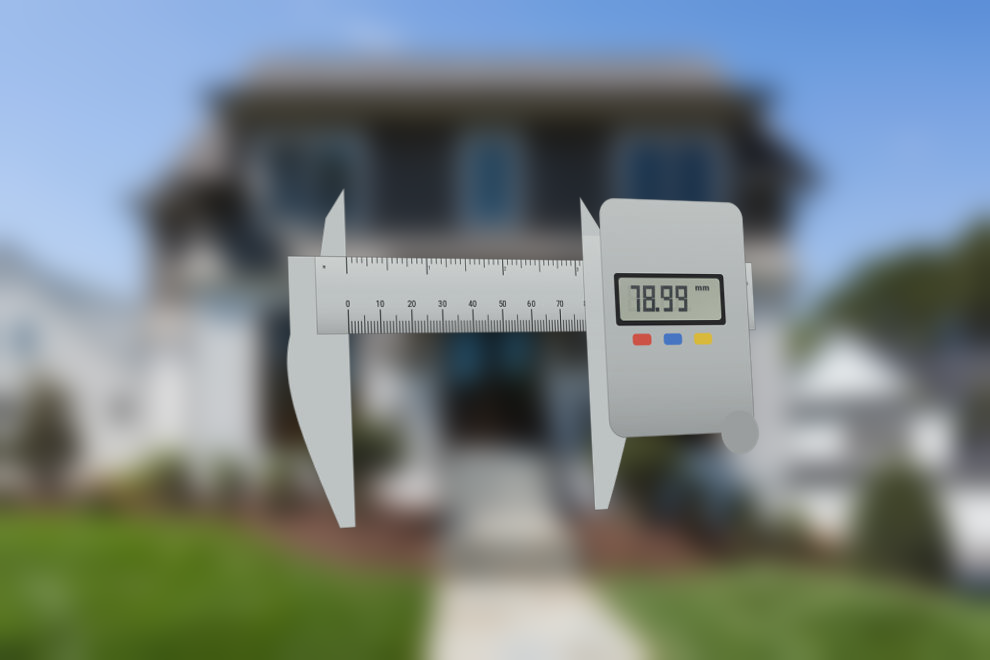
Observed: 78.99 mm
